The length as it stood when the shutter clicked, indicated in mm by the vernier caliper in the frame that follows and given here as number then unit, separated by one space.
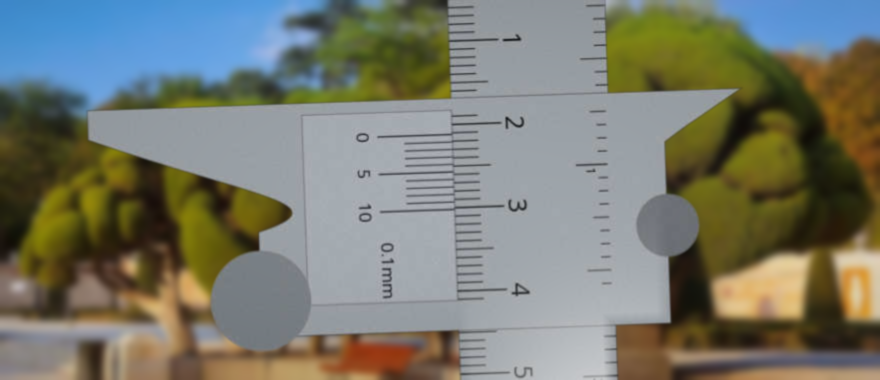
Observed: 21.2 mm
